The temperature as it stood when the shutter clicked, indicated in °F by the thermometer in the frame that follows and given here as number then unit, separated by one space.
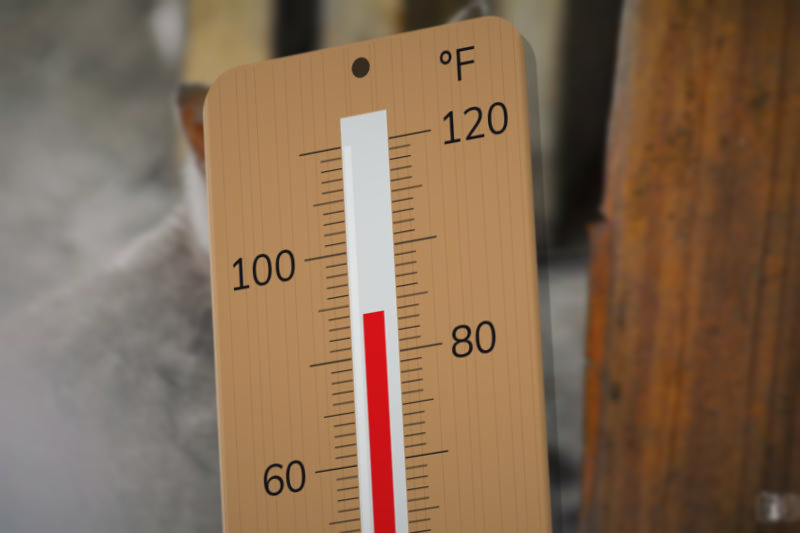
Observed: 88 °F
